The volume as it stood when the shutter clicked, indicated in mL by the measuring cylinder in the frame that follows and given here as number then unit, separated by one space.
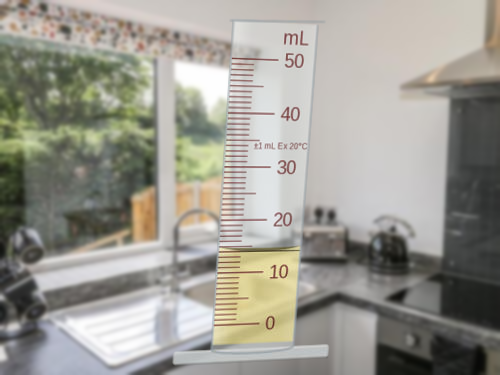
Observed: 14 mL
